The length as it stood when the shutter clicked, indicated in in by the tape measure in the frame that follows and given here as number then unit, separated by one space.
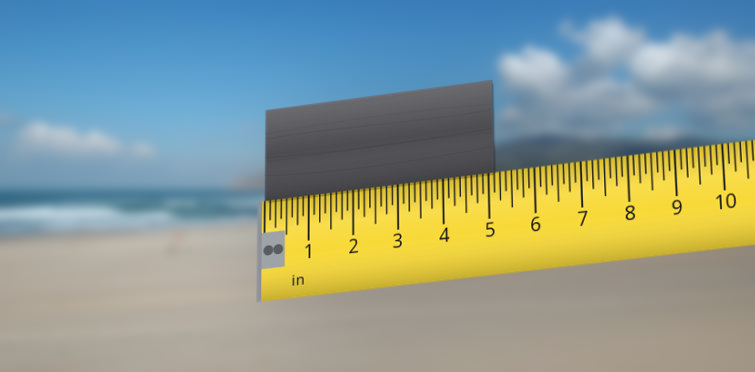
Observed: 5.125 in
